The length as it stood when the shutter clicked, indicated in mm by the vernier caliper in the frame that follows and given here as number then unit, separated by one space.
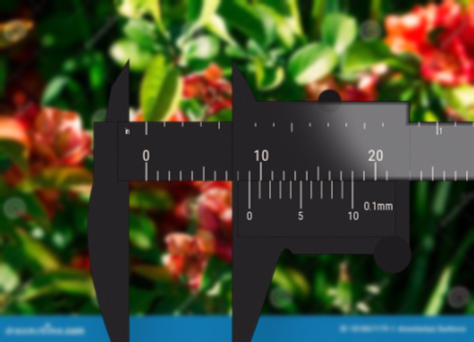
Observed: 9.0 mm
